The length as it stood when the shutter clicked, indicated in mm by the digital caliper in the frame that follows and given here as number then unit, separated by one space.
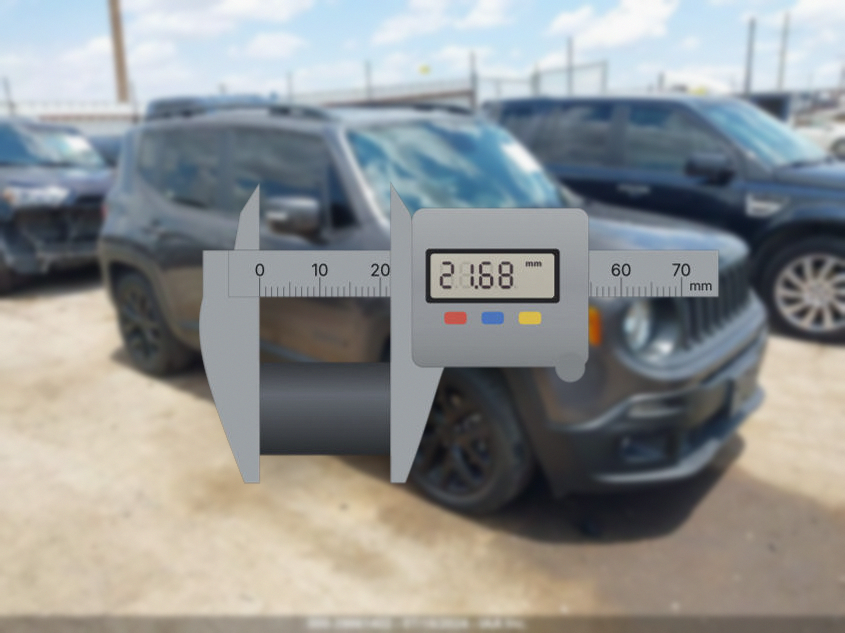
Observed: 21.68 mm
